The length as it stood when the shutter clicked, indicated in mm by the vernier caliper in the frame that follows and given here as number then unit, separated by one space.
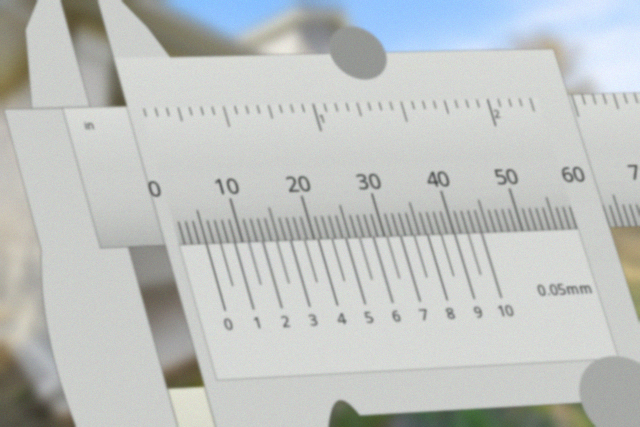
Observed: 5.0 mm
